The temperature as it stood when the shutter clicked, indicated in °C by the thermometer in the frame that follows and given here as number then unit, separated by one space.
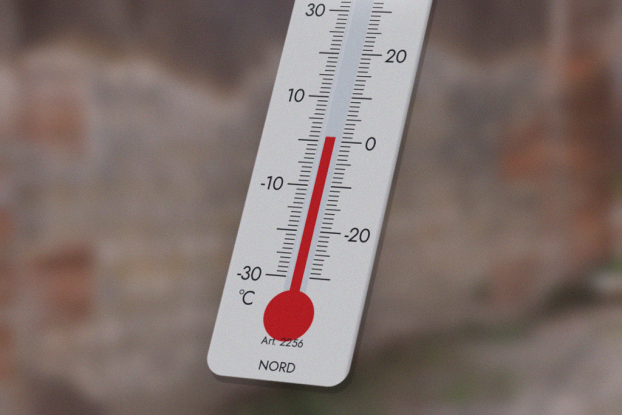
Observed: 1 °C
